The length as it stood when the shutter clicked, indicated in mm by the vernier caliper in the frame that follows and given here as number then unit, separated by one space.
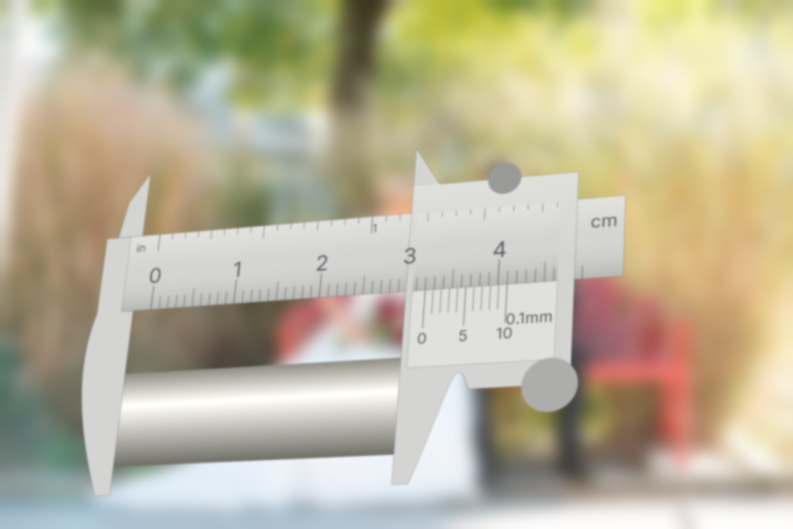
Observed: 32.0 mm
